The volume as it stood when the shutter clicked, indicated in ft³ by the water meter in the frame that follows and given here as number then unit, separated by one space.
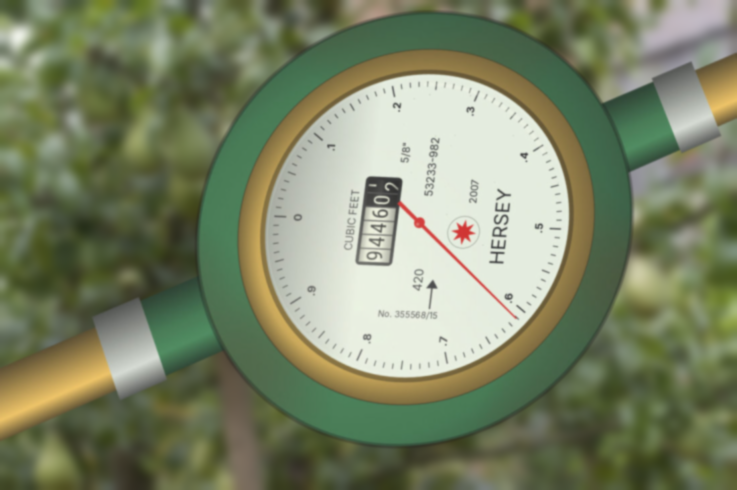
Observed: 944601.61 ft³
